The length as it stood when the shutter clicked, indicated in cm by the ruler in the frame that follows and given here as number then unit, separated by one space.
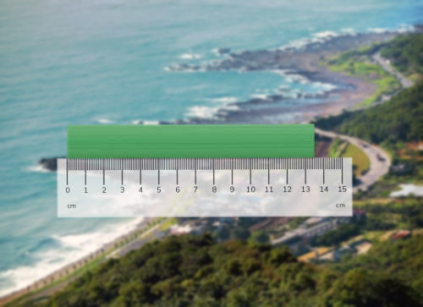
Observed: 13.5 cm
